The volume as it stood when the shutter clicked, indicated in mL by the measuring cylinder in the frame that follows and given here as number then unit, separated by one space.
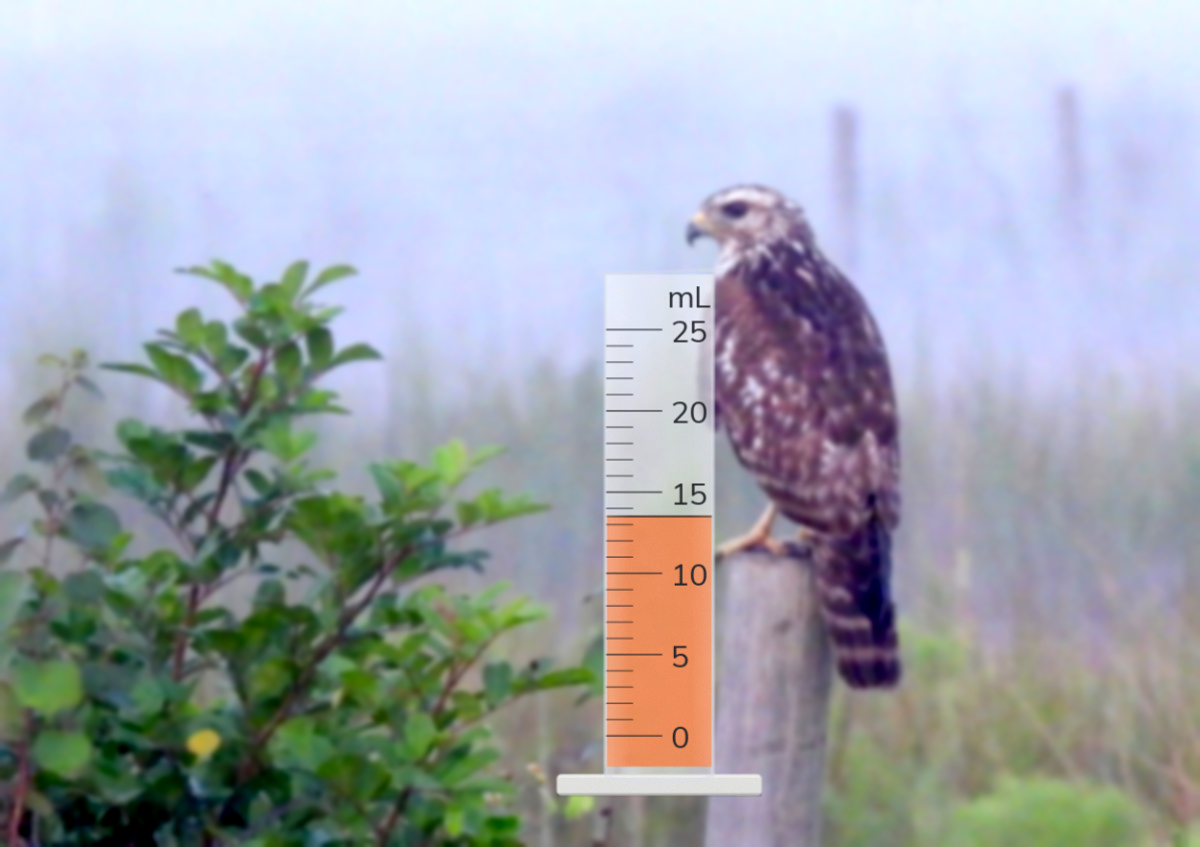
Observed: 13.5 mL
